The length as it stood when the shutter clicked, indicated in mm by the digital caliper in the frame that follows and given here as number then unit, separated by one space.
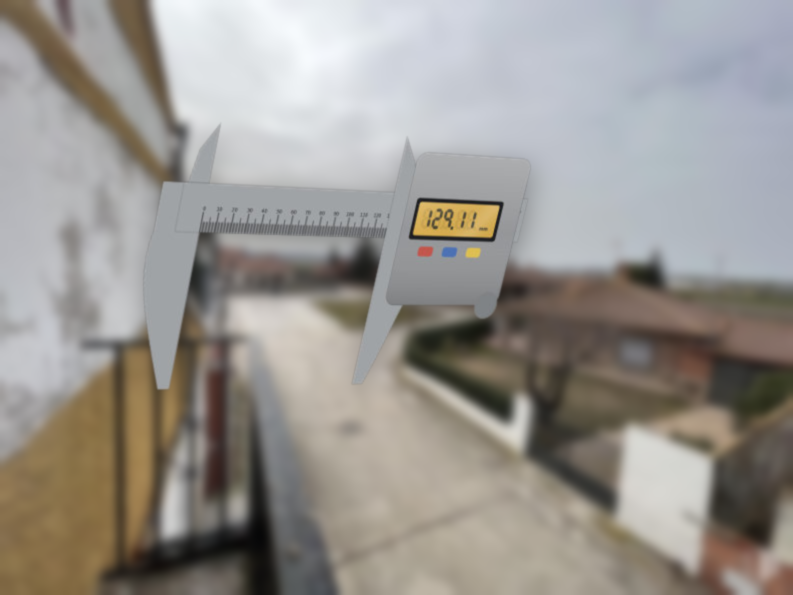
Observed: 129.11 mm
